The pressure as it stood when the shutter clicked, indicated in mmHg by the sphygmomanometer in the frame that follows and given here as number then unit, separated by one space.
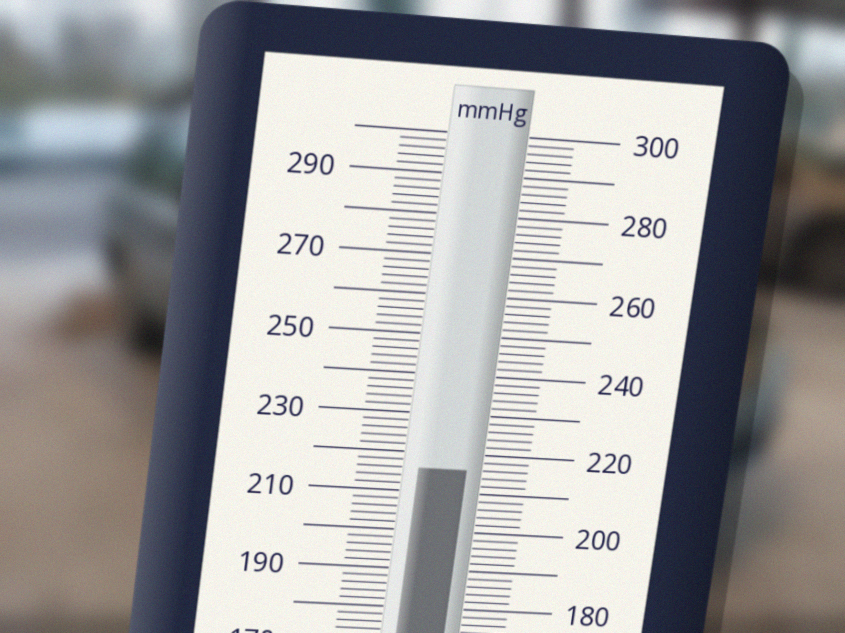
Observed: 216 mmHg
